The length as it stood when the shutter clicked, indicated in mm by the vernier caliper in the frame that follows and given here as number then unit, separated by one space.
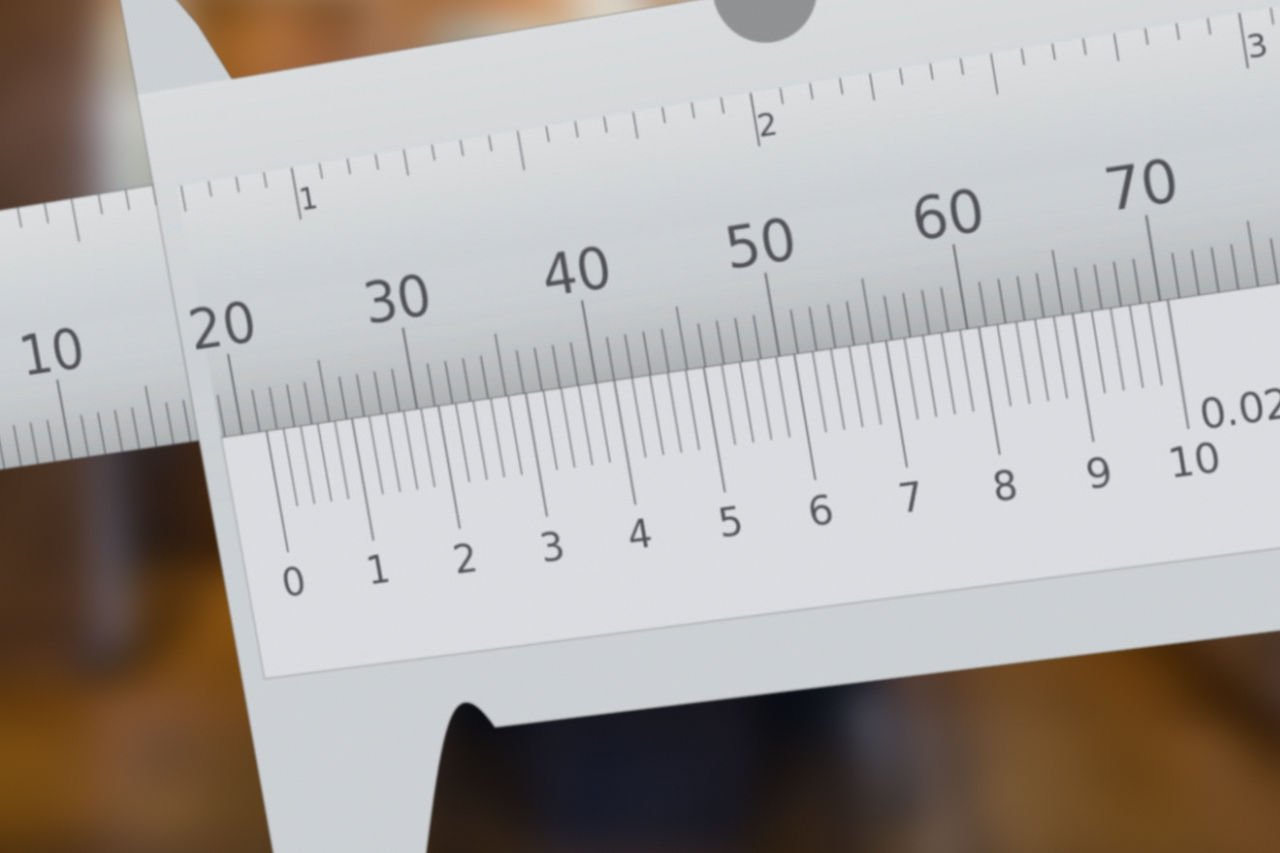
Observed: 21.4 mm
